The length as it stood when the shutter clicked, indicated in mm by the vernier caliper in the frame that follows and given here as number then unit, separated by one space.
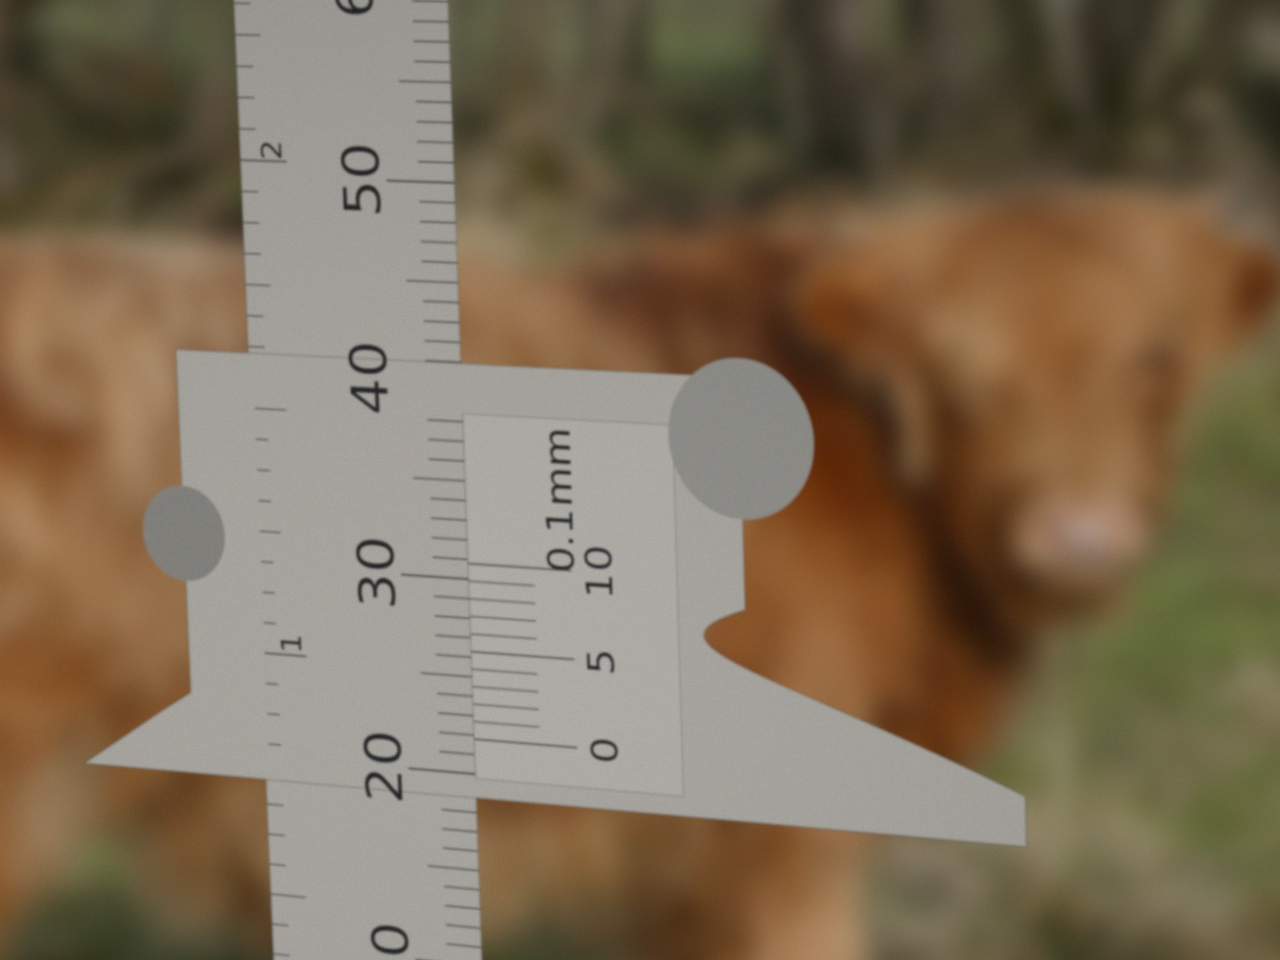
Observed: 21.8 mm
